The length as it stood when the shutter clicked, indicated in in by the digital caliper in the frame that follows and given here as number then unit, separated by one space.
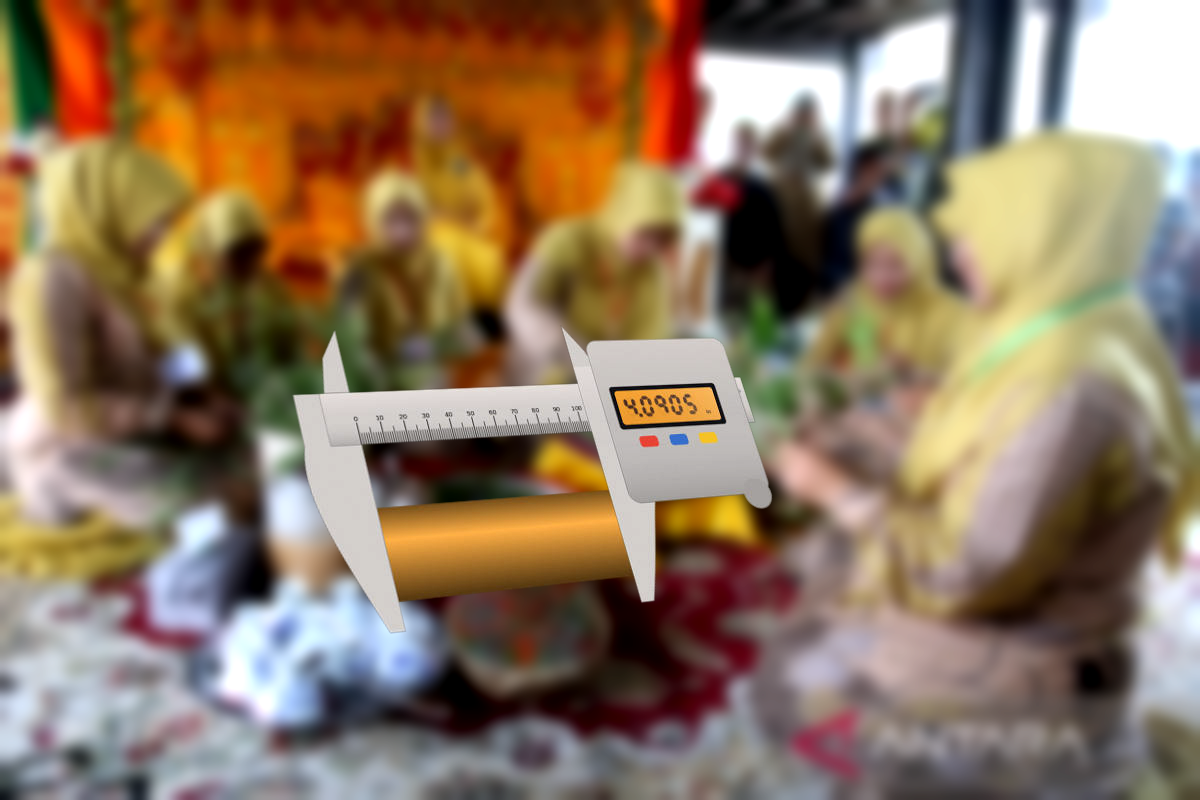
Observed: 4.0905 in
